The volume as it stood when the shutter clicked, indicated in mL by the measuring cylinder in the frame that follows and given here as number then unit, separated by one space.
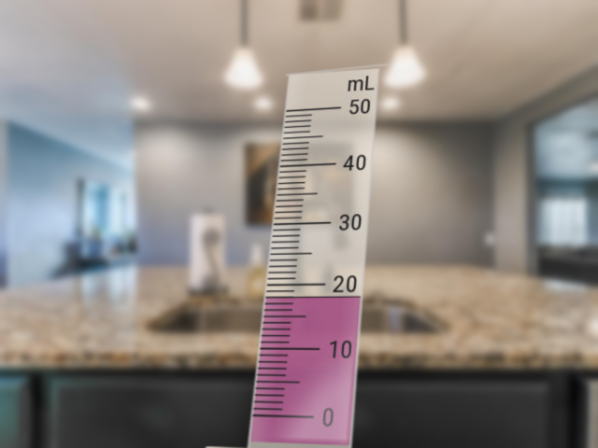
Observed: 18 mL
